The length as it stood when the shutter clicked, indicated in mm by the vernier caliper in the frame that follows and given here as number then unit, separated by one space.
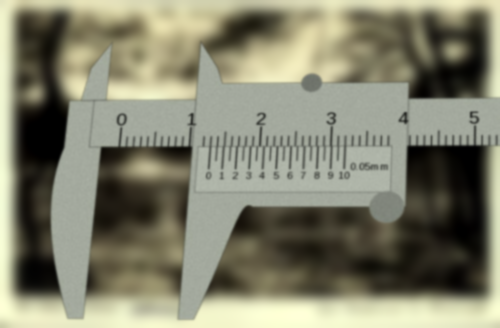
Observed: 13.0 mm
